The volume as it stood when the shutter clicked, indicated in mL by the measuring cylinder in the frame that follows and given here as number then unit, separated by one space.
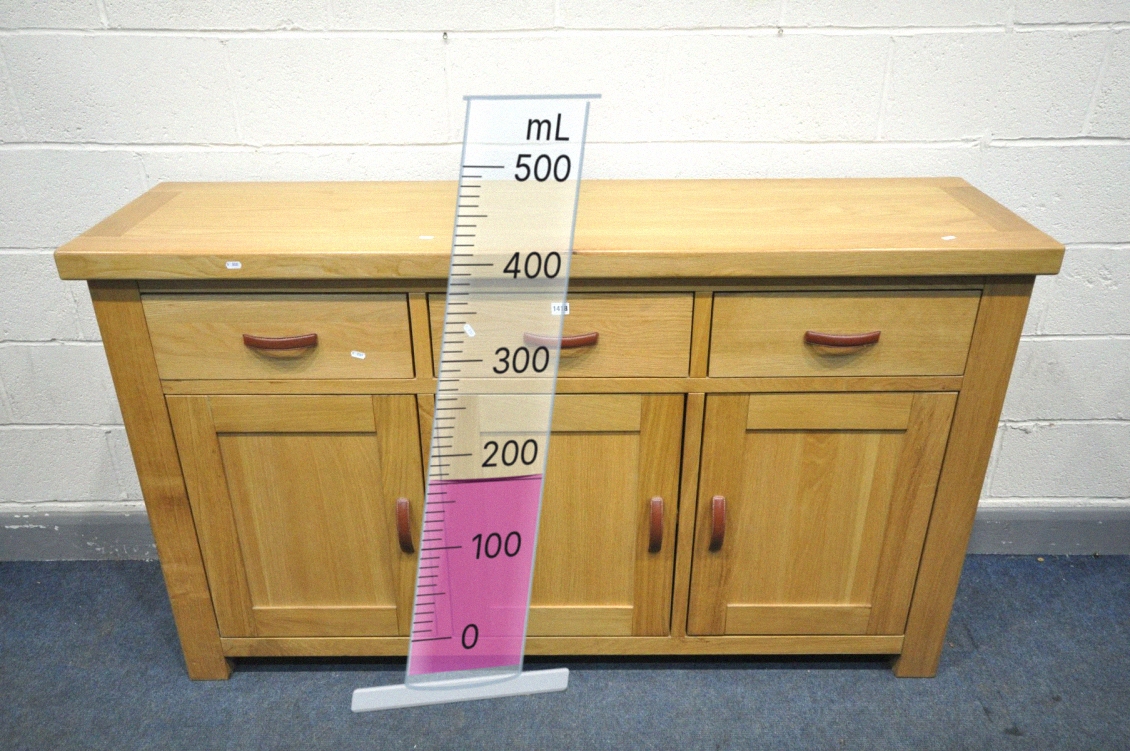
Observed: 170 mL
